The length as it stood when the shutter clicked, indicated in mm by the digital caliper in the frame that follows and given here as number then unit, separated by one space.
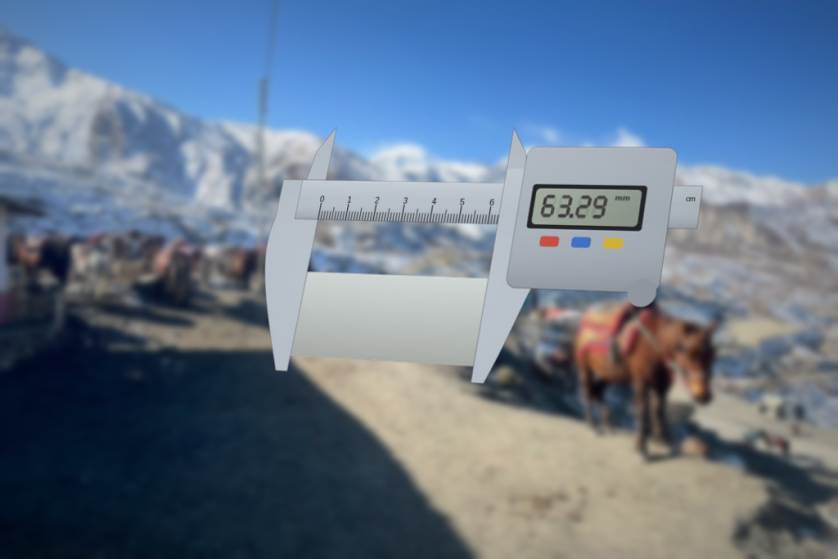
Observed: 63.29 mm
